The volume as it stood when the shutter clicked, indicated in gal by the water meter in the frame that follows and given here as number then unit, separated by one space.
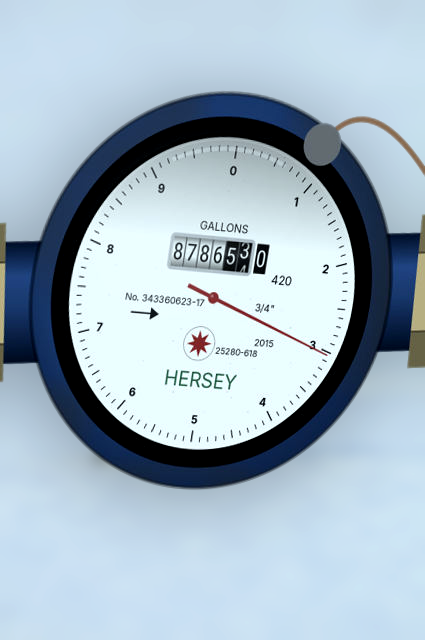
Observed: 8786533.0 gal
